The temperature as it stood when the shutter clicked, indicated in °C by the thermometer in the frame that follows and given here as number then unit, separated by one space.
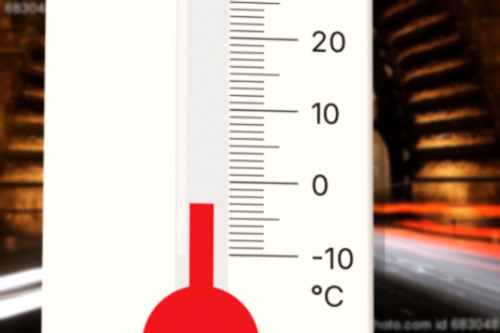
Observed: -3 °C
